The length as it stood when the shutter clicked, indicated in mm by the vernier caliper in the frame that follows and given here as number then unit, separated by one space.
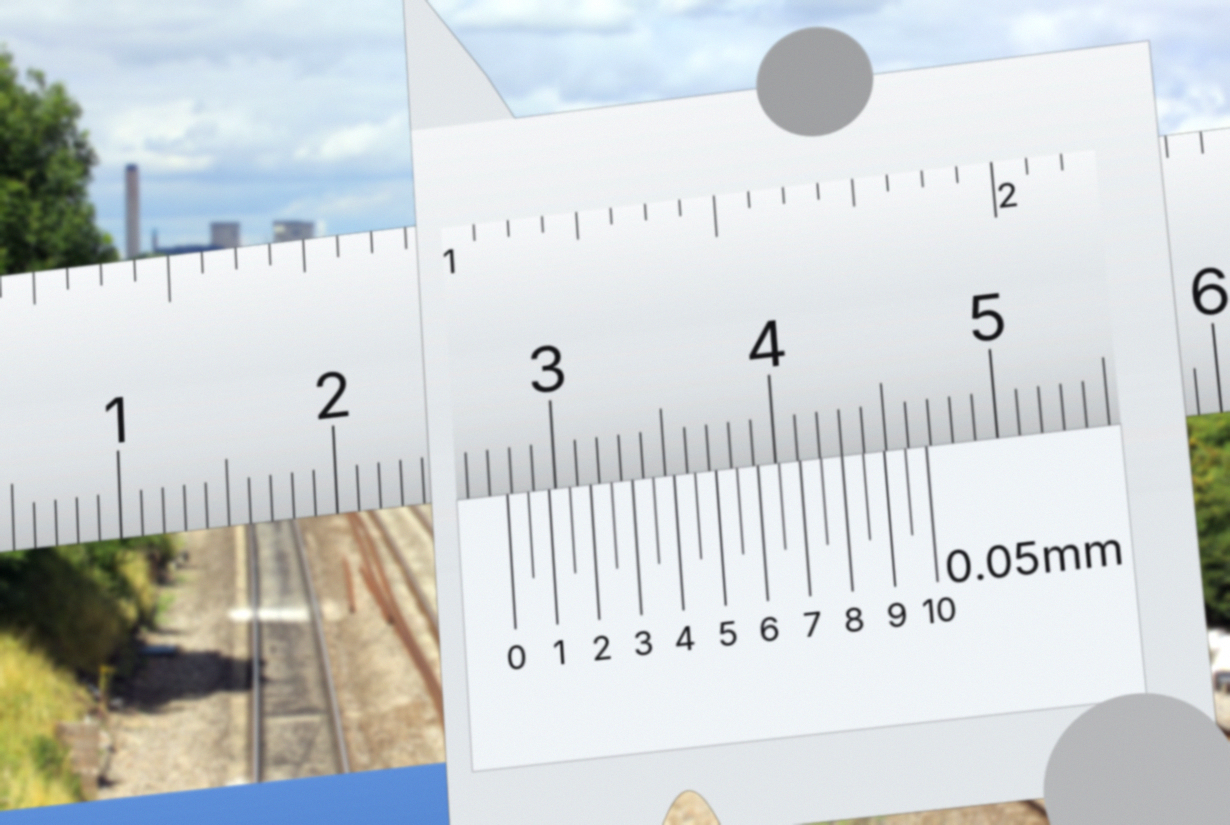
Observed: 27.8 mm
